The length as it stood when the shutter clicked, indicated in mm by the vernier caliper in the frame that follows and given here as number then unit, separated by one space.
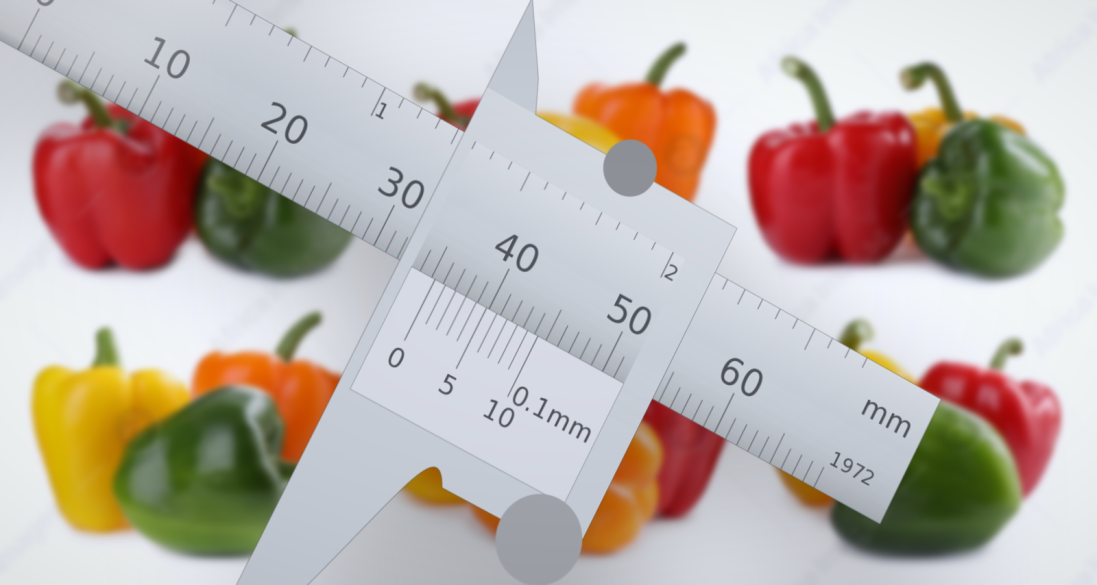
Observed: 35.3 mm
